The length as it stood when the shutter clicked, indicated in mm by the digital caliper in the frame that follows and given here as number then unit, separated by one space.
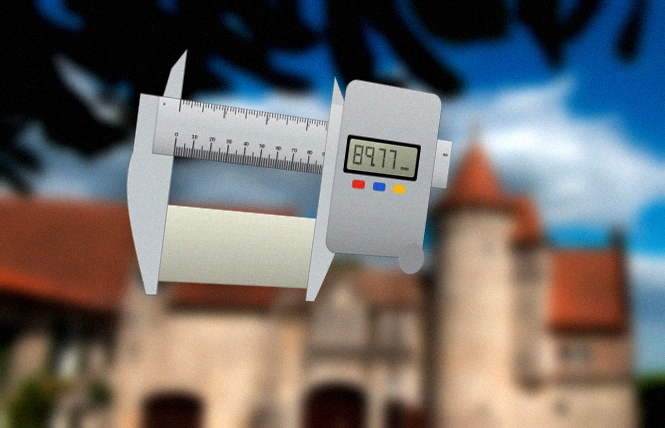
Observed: 89.77 mm
